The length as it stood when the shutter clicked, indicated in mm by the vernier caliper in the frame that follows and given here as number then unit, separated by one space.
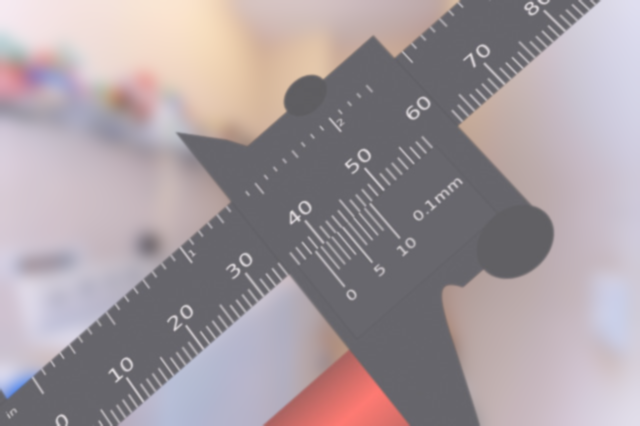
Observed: 38.6 mm
